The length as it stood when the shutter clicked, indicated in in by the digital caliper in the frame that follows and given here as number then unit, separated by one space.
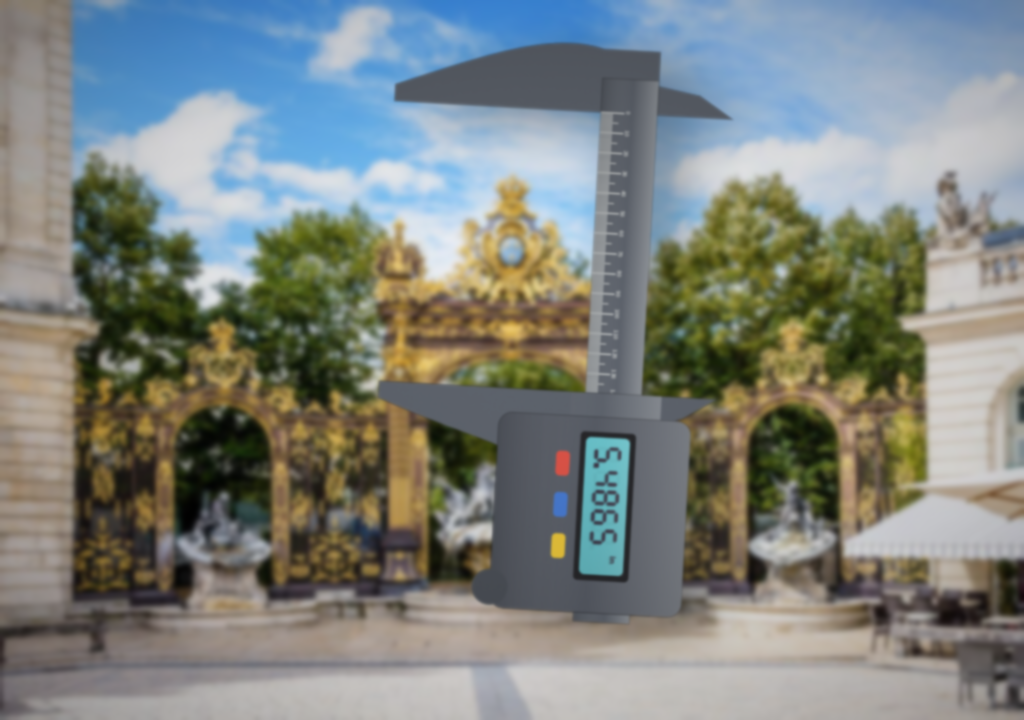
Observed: 5.4865 in
